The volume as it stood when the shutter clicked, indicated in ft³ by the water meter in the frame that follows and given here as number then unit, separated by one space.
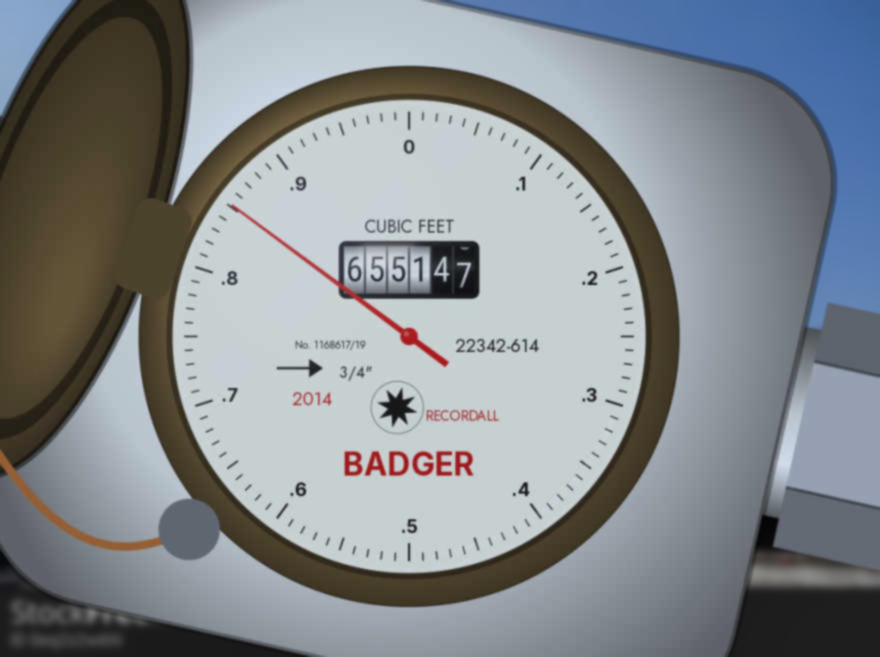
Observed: 655146.85 ft³
